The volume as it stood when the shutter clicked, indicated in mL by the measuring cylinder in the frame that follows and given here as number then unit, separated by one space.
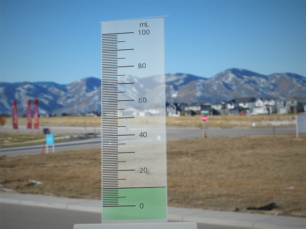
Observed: 10 mL
